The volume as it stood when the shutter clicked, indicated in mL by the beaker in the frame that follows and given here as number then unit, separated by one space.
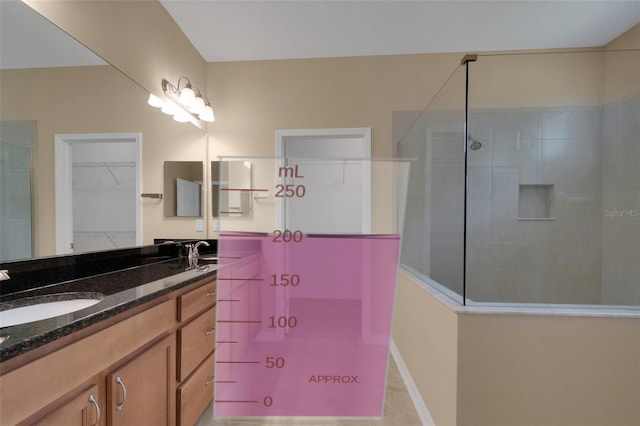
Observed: 200 mL
